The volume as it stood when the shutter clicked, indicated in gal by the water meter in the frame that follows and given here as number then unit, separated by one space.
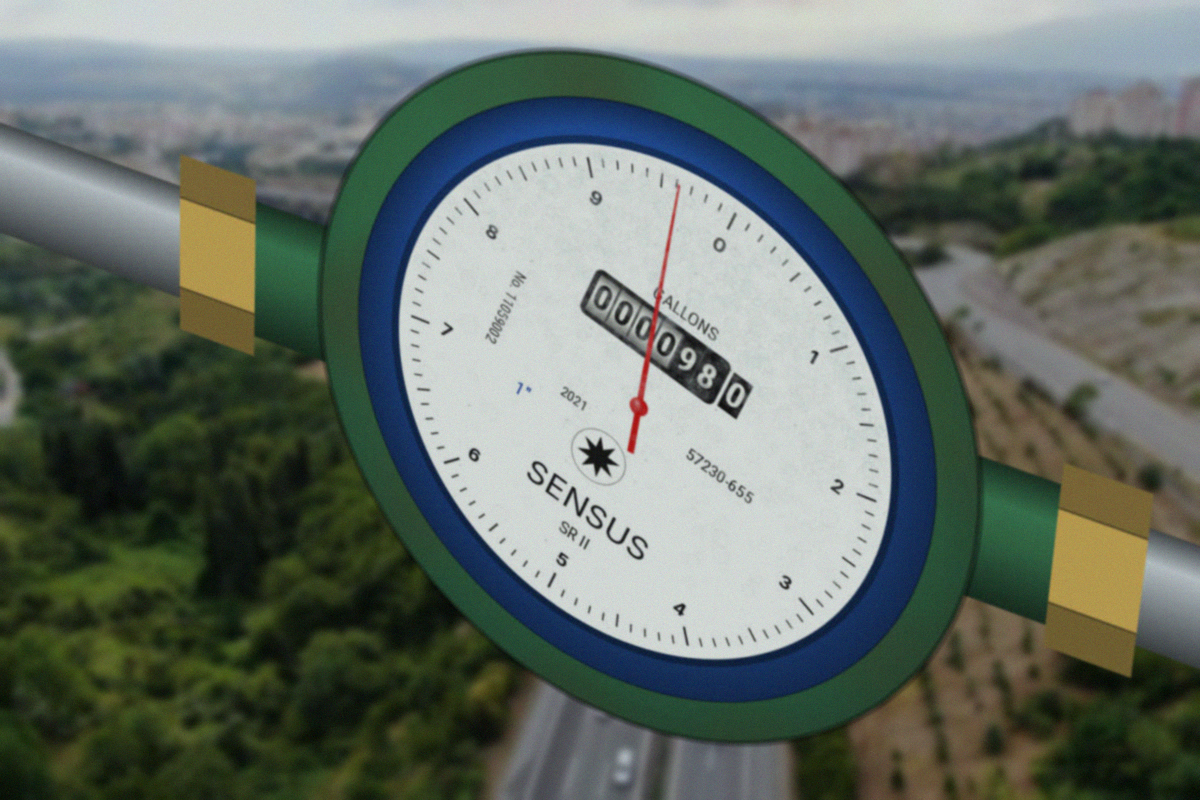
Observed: 979.6 gal
